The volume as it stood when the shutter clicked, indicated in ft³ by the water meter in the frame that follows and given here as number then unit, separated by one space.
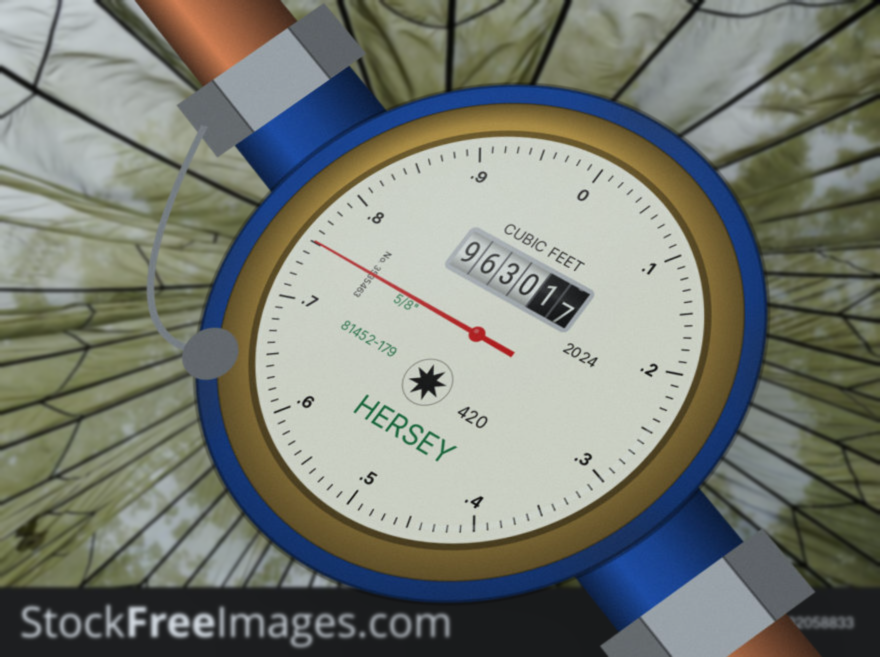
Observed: 963016.75 ft³
